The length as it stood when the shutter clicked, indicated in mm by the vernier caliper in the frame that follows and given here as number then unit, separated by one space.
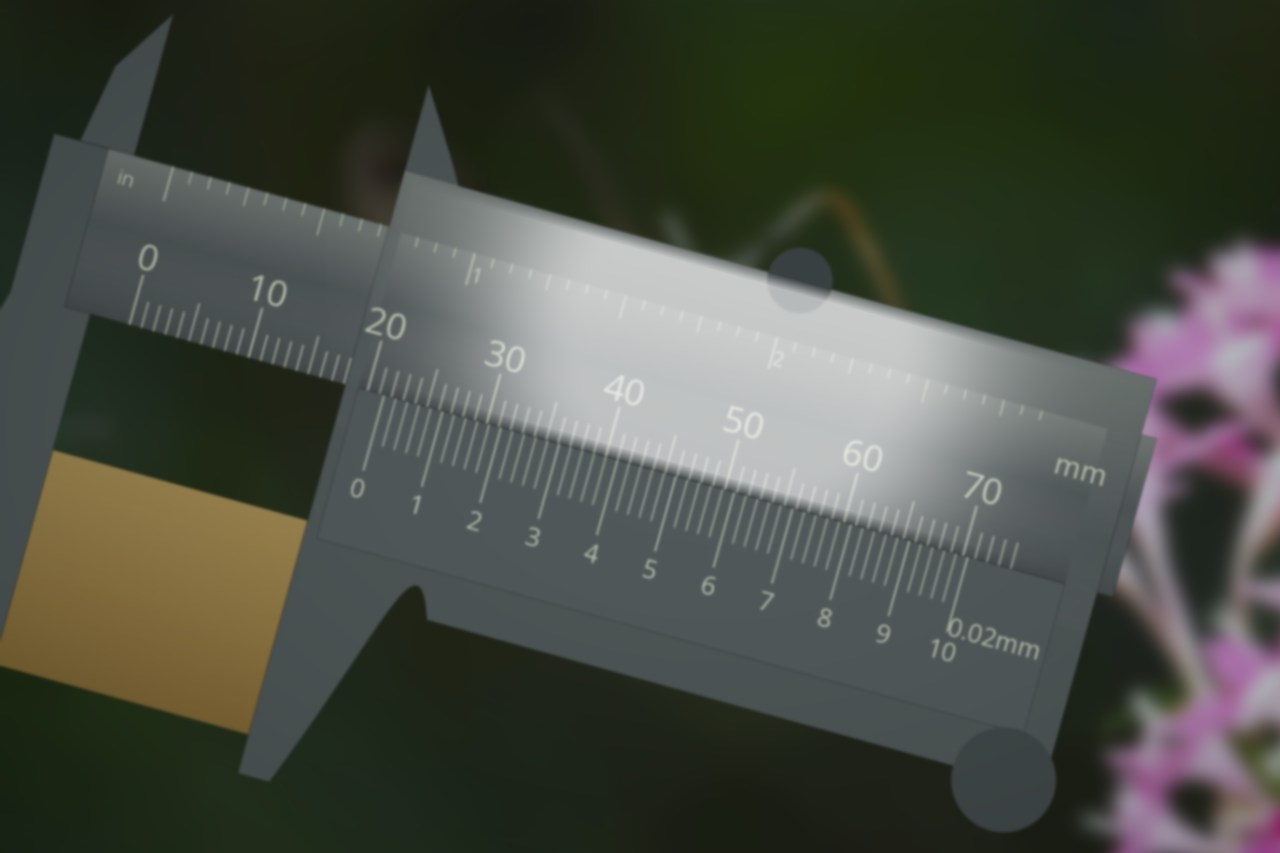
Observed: 21.4 mm
